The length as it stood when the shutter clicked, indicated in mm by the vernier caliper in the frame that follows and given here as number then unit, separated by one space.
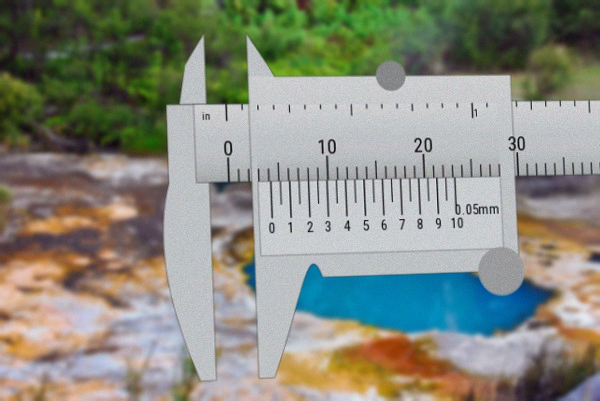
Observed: 4.2 mm
